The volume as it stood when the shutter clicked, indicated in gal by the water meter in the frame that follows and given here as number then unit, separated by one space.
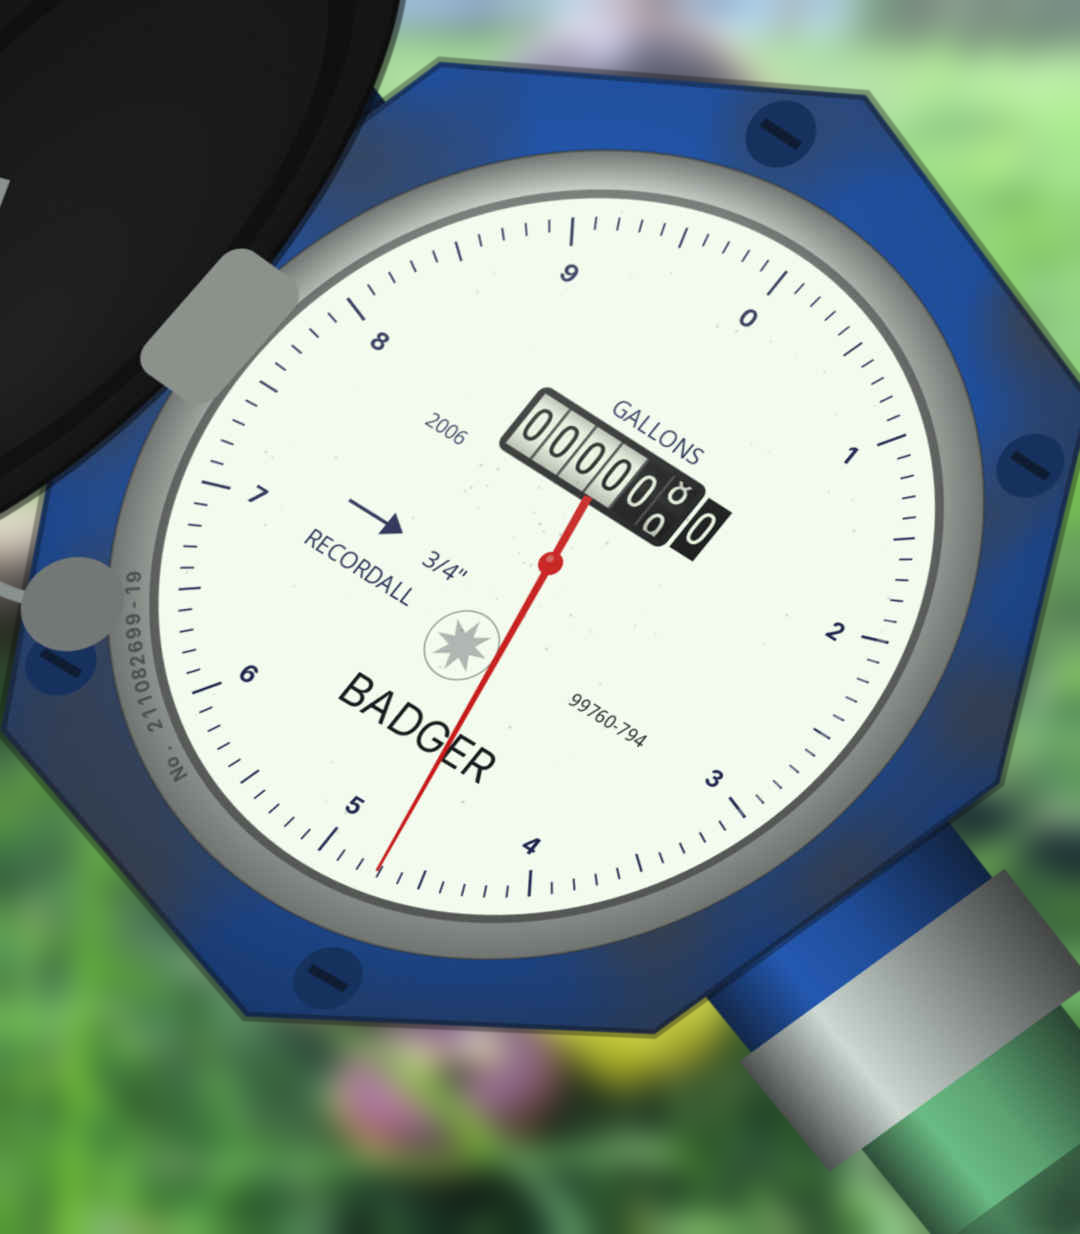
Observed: 84.7 gal
